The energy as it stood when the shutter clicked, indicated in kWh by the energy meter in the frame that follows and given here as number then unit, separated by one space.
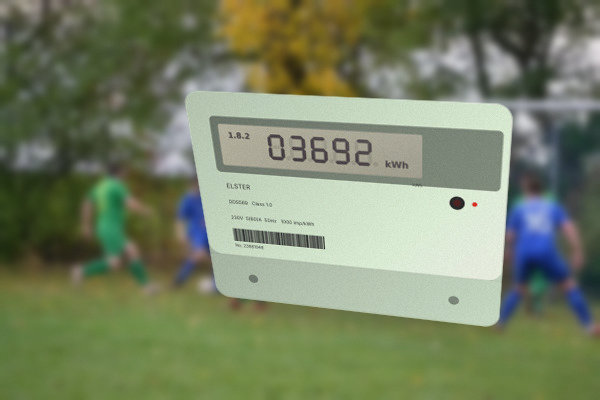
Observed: 3692 kWh
